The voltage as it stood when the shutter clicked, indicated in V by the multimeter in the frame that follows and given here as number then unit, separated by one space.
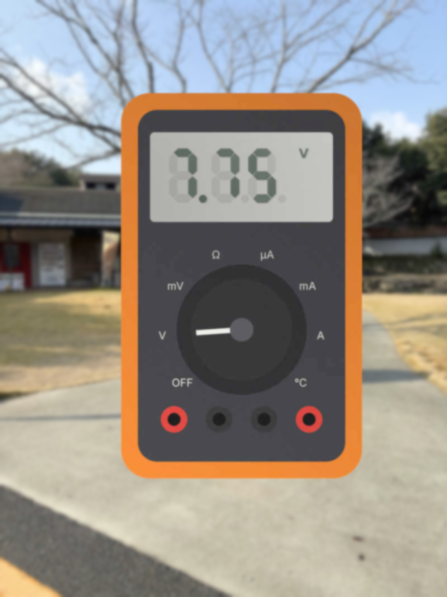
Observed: 7.75 V
